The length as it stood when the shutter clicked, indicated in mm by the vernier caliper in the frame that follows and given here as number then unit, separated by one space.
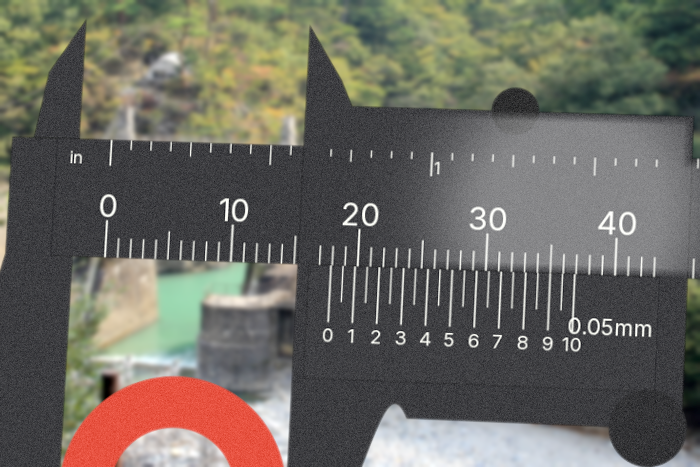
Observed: 17.9 mm
